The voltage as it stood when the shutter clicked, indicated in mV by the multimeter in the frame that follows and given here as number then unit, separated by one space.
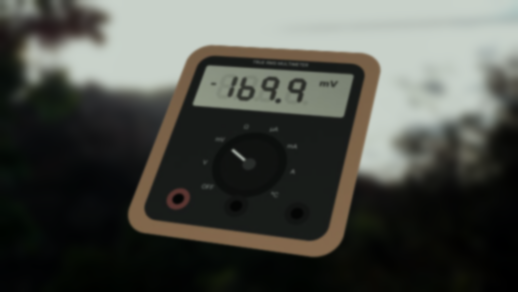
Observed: -169.9 mV
